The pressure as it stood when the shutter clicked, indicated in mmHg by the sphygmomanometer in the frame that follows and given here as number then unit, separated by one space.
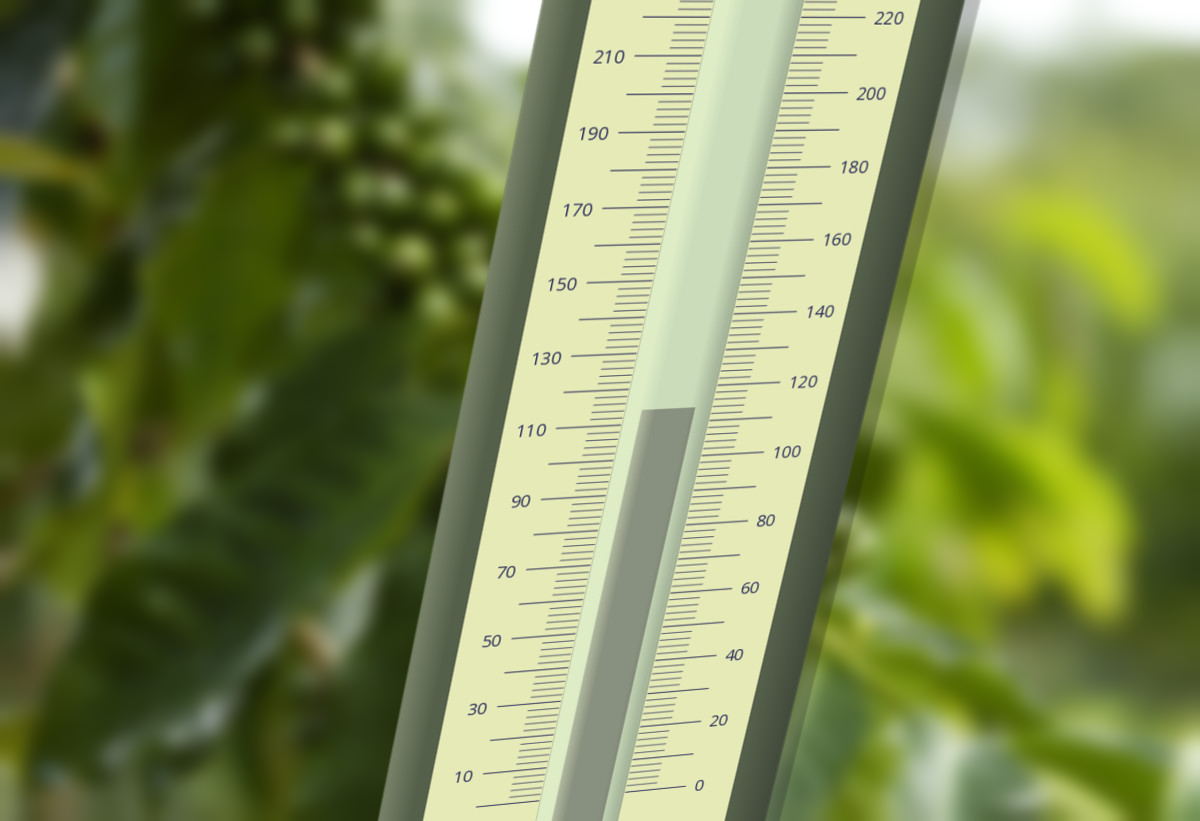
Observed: 114 mmHg
